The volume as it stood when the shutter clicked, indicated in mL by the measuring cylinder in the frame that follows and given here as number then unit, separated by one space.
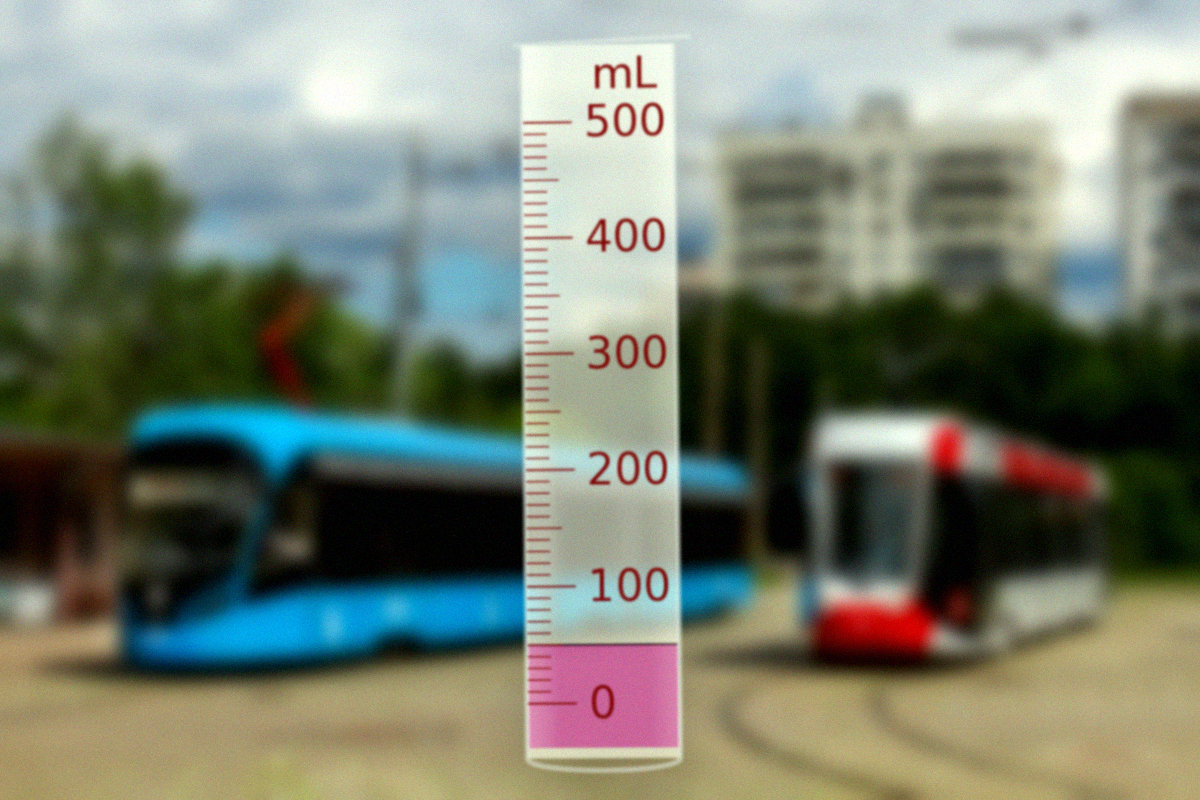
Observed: 50 mL
